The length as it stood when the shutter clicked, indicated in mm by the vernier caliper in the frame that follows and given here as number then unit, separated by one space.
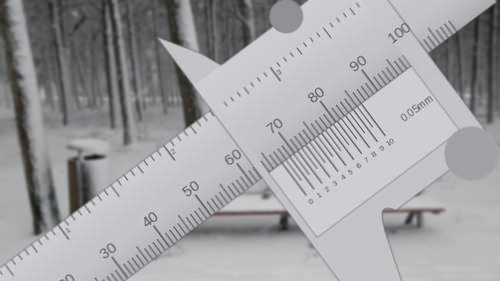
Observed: 67.0 mm
